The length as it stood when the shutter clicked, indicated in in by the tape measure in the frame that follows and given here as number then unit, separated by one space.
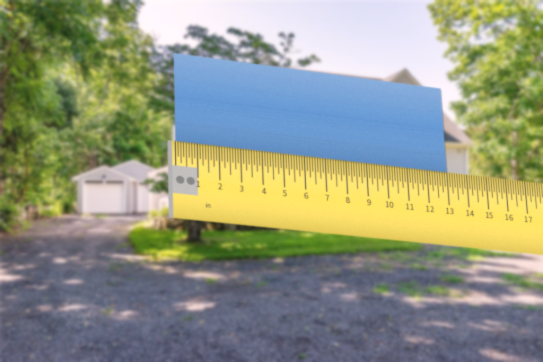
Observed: 13 in
